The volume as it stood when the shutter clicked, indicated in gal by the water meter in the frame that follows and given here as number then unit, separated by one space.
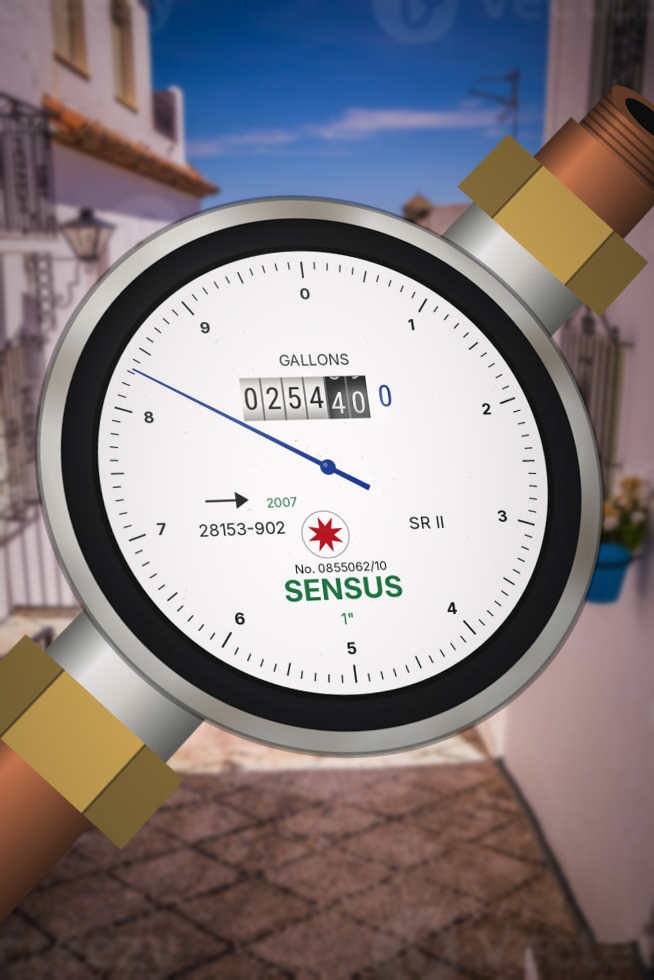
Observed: 254398.3 gal
